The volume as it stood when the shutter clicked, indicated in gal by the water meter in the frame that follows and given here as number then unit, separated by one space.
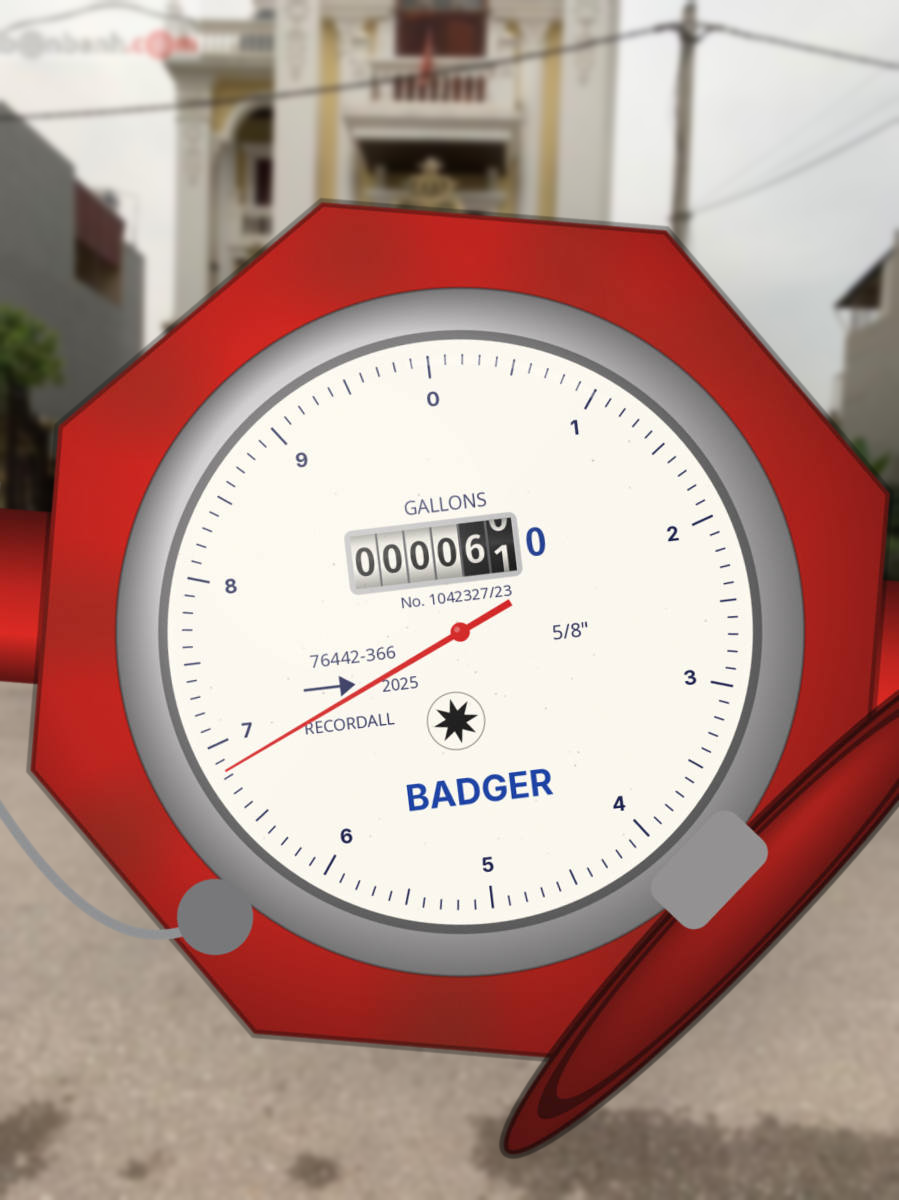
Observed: 606.8 gal
